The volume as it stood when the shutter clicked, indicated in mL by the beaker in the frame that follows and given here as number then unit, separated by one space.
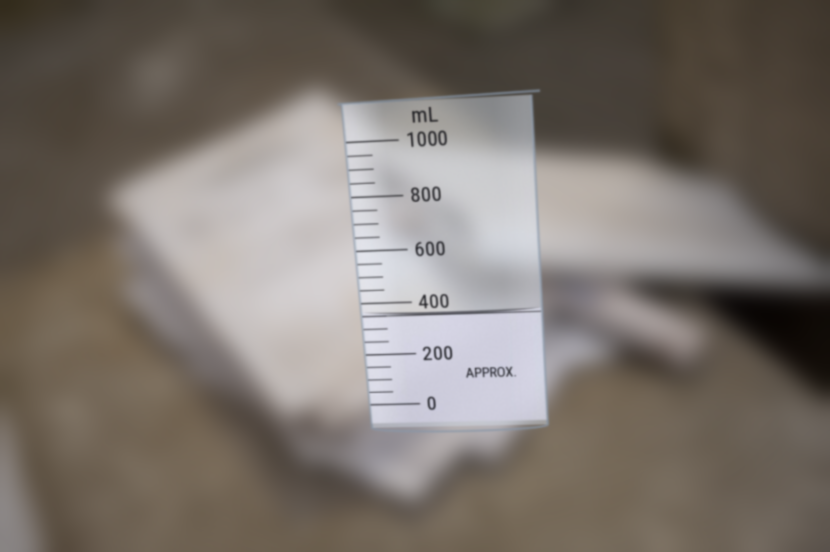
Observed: 350 mL
